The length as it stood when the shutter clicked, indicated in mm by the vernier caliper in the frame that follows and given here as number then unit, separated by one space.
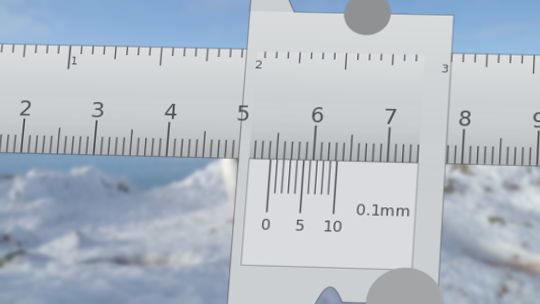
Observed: 54.2 mm
